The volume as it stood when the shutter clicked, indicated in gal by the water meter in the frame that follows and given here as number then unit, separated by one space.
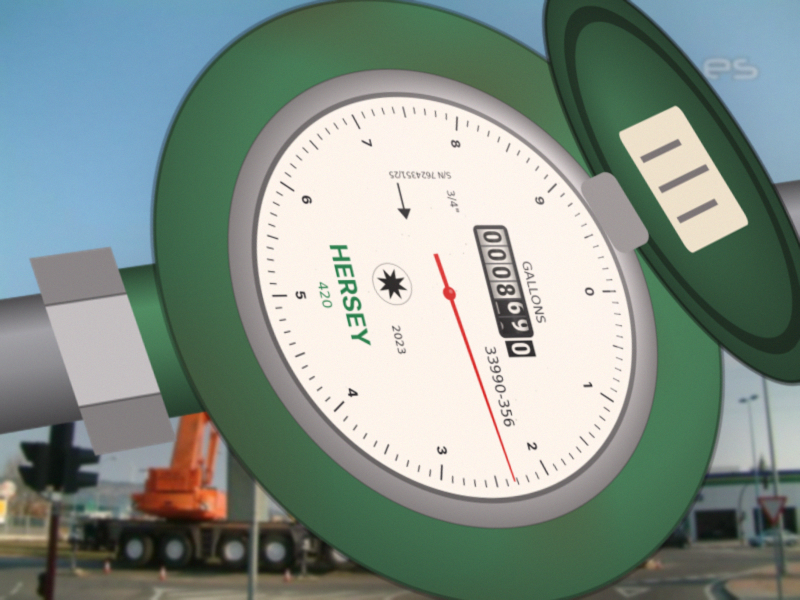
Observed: 8692.3 gal
